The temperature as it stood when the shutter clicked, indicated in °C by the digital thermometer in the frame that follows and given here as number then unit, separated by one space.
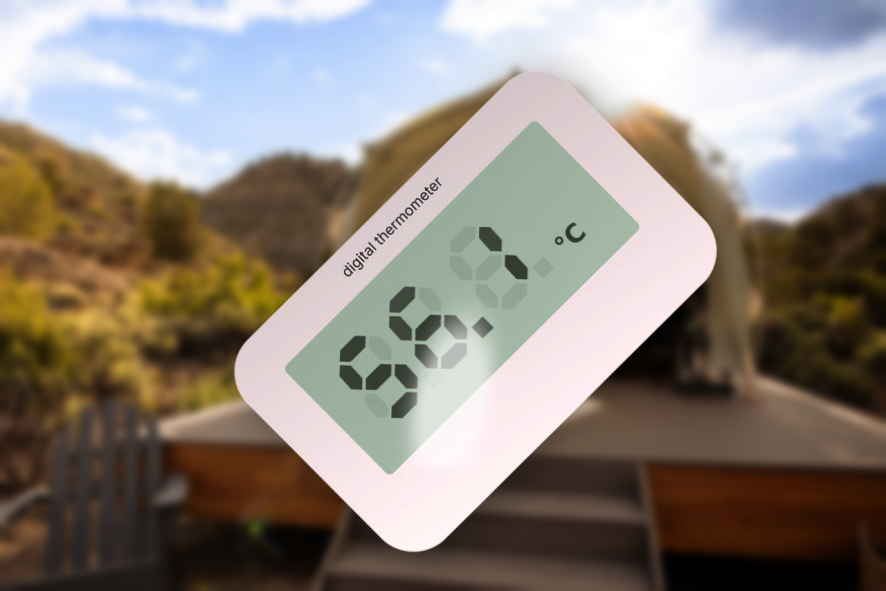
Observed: 56.1 °C
